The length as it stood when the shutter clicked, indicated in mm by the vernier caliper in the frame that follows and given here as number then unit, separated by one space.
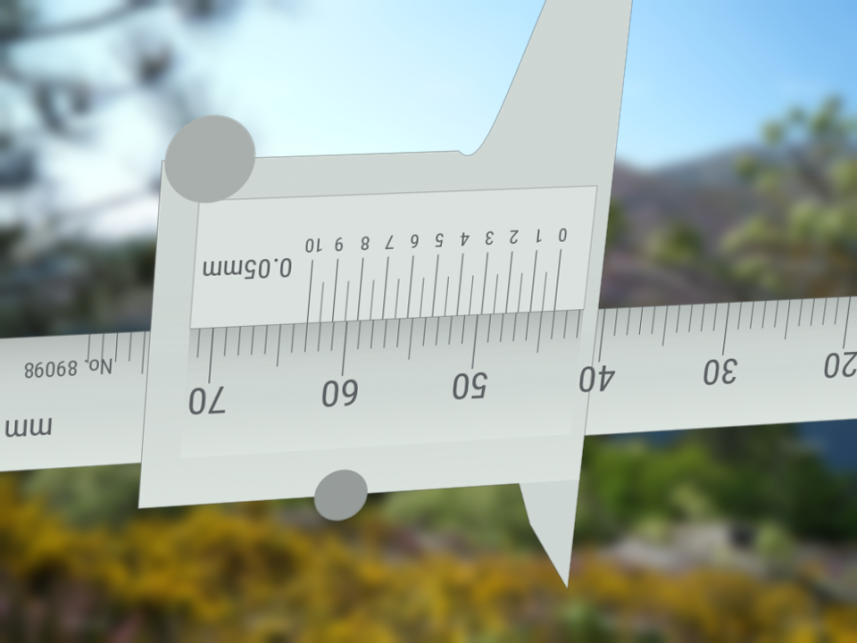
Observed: 44.0 mm
